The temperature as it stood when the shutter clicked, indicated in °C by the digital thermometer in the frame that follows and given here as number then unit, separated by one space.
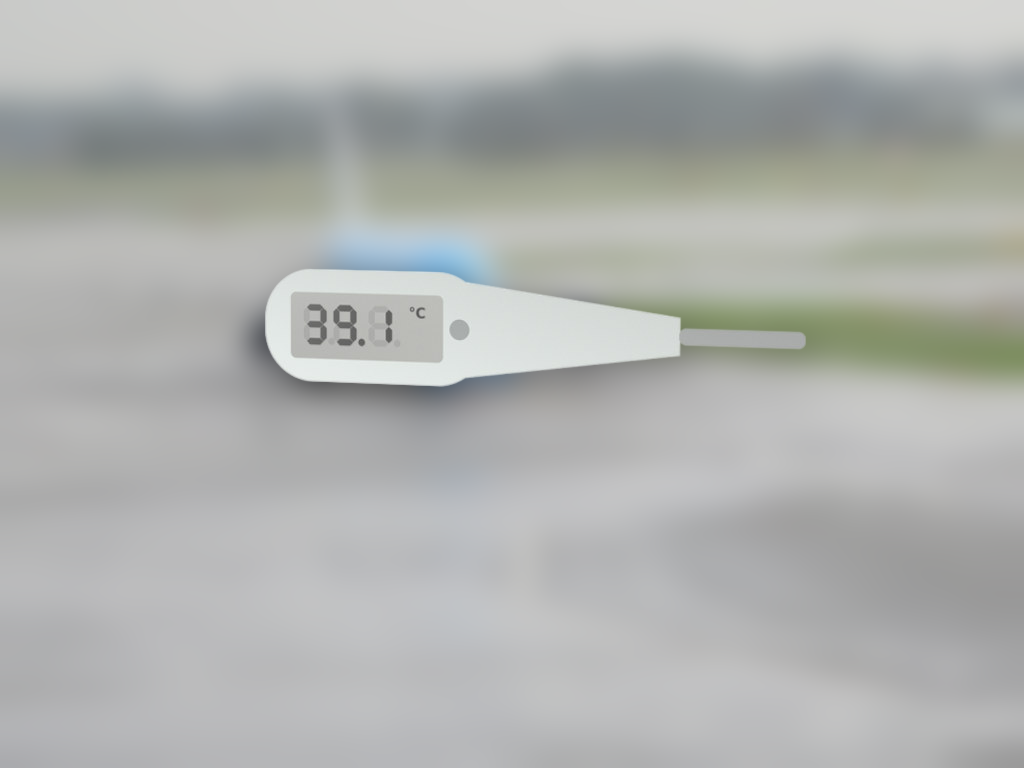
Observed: 39.1 °C
